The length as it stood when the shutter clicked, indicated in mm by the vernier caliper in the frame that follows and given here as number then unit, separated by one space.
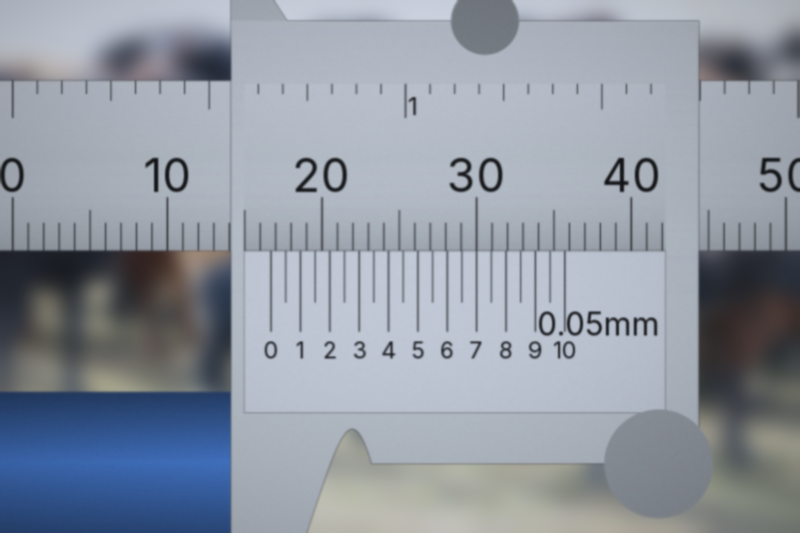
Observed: 16.7 mm
